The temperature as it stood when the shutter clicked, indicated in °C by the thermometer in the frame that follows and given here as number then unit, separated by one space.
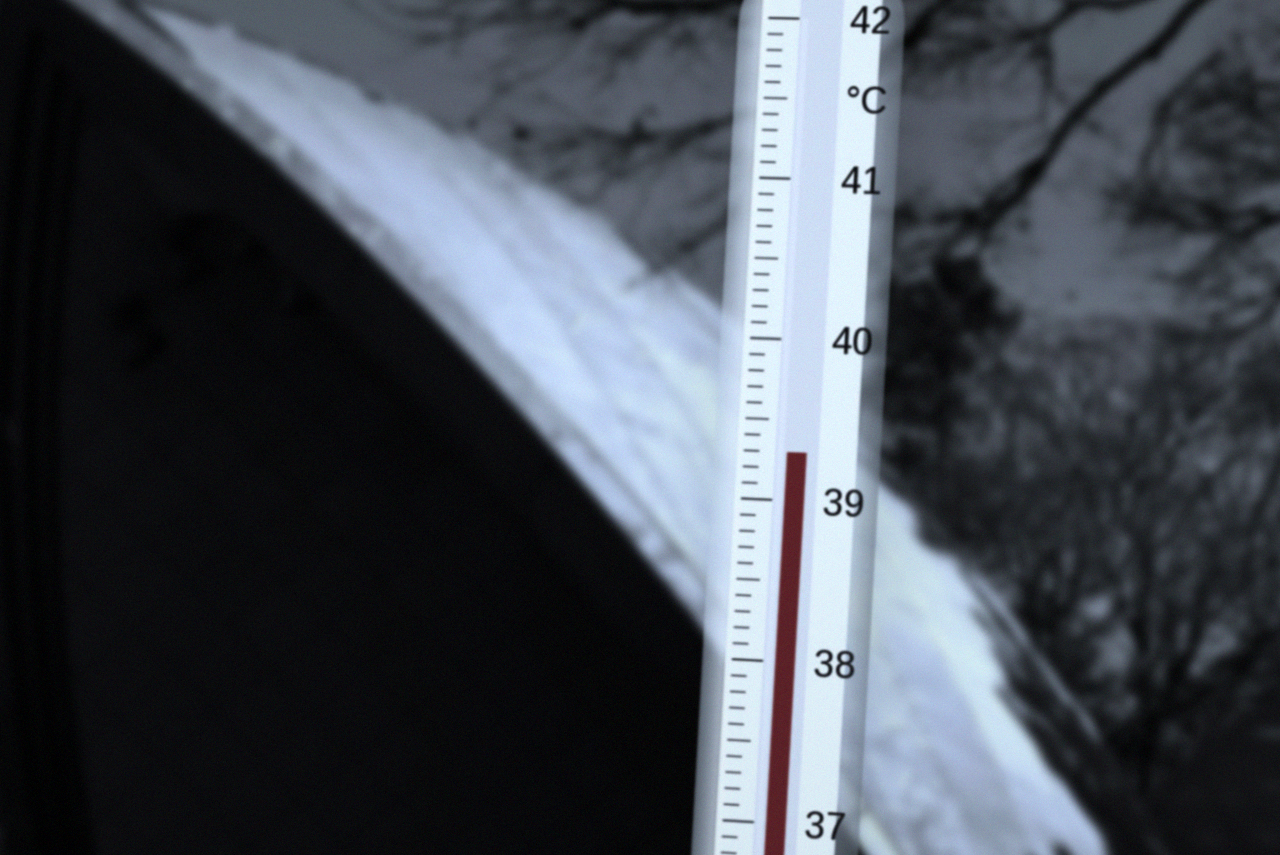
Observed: 39.3 °C
